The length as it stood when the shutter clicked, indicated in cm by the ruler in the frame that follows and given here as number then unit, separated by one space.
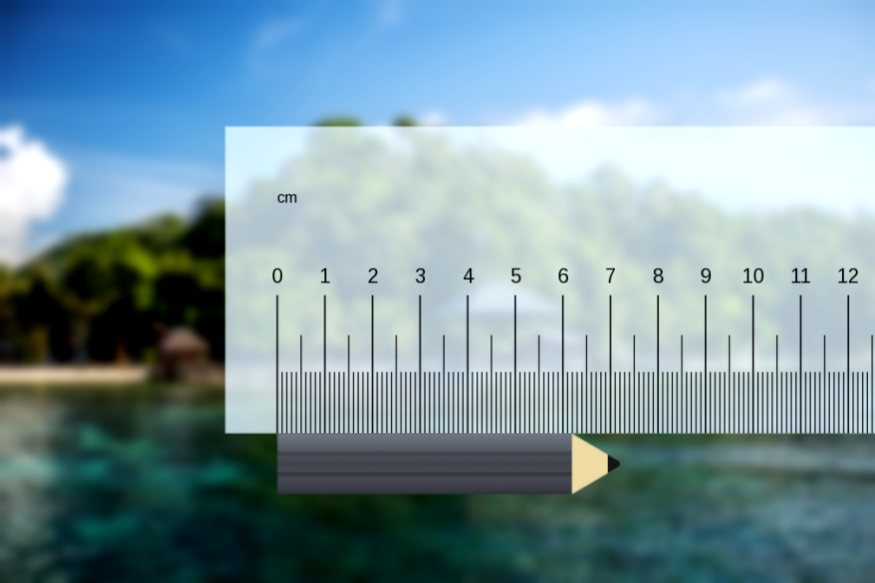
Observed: 7.2 cm
